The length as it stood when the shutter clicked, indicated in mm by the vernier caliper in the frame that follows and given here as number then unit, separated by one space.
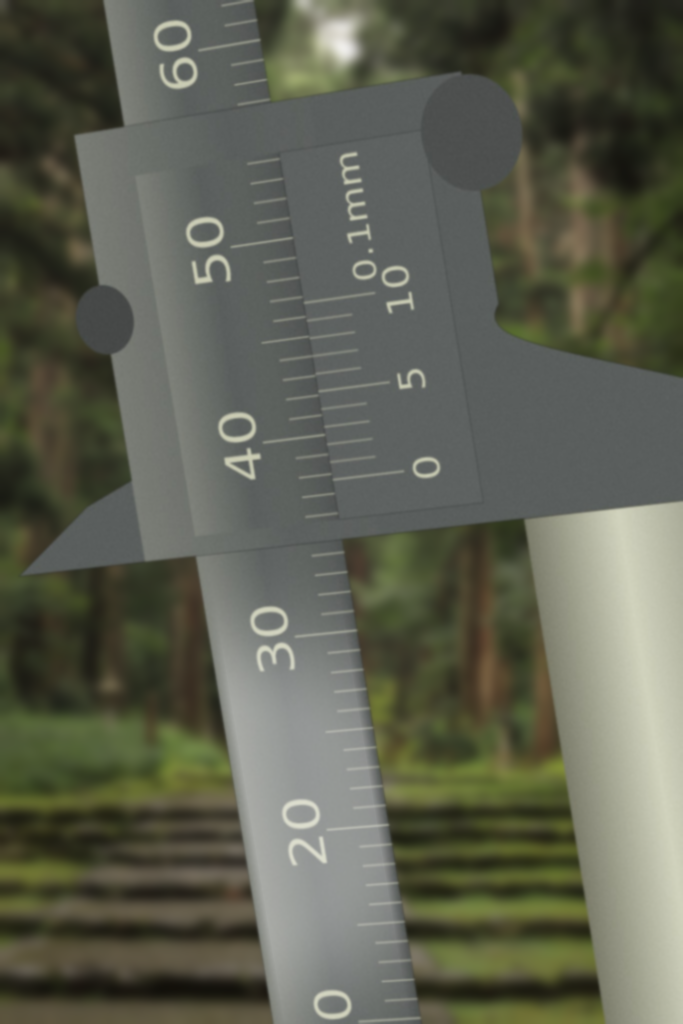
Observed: 37.7 mm
